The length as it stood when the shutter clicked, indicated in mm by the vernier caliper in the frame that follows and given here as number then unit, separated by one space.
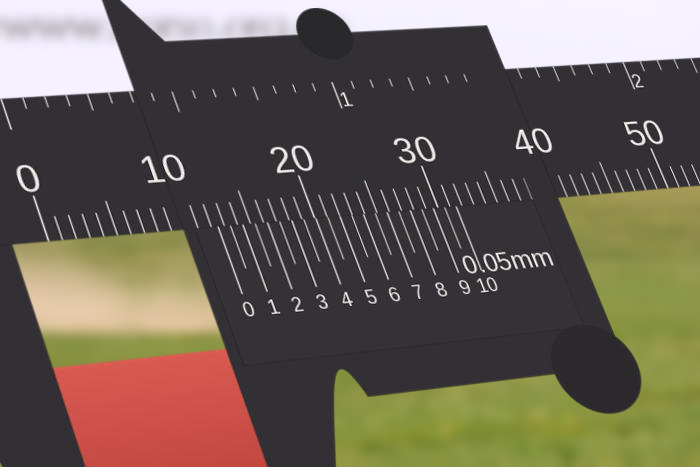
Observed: 12.5 mm
